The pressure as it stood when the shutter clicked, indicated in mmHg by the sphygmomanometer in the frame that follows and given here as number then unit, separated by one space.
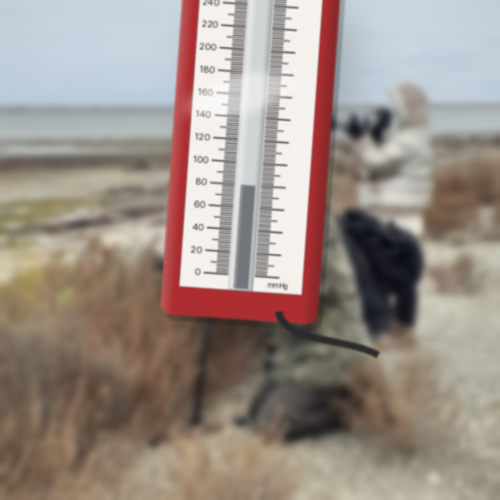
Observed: 80 mmHg
